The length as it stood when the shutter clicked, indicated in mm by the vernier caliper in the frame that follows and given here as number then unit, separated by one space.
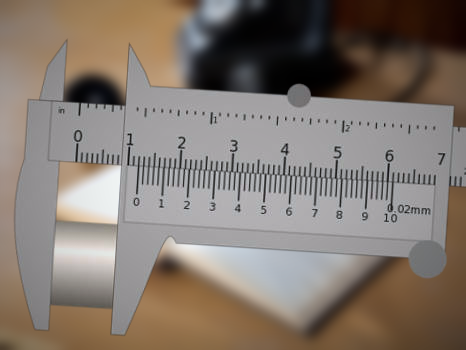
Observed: 12.0 mm
